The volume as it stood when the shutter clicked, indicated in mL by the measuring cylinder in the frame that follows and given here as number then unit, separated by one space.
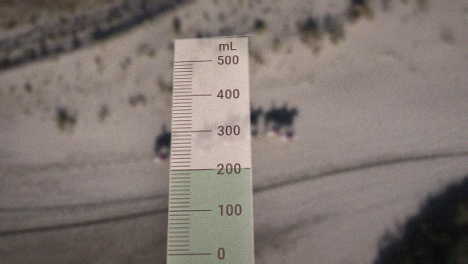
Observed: 200 mL
